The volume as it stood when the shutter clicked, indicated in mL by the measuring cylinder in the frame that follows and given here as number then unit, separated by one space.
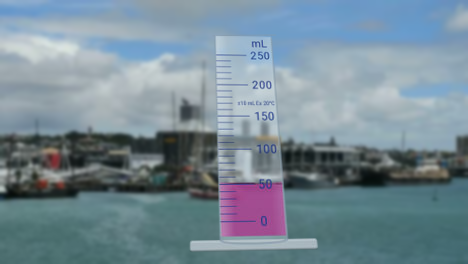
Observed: 50 mL
